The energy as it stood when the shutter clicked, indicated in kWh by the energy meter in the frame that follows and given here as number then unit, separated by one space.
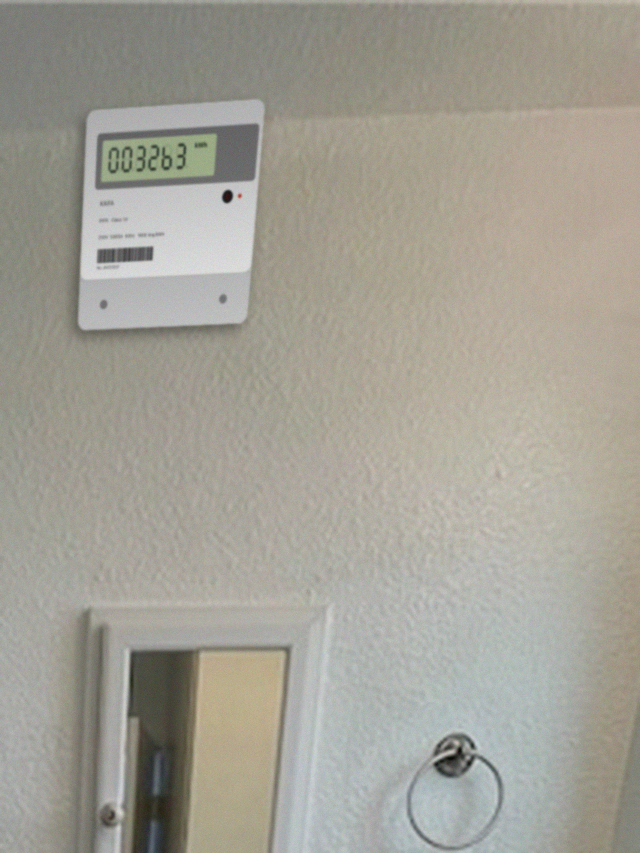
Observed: 3263 kWh
